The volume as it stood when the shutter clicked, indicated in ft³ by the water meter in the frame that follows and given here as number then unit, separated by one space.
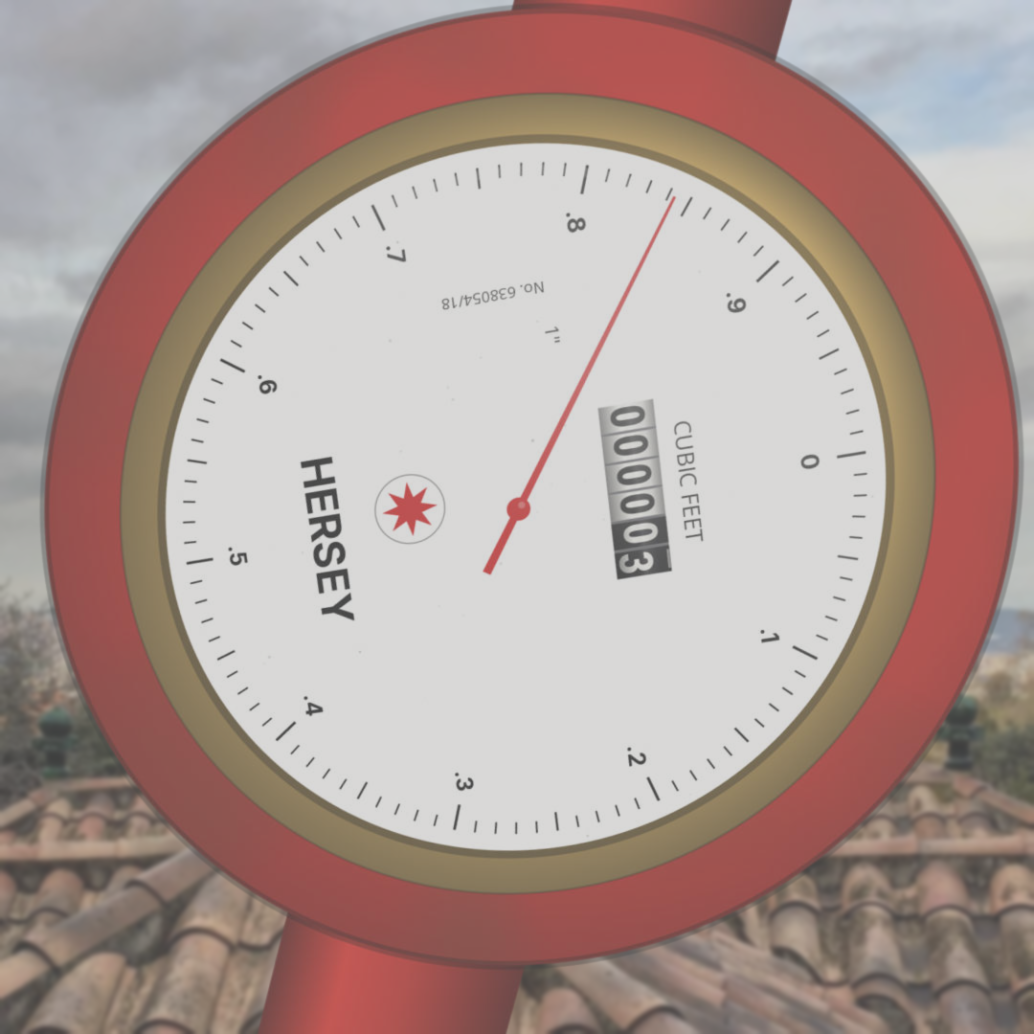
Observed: 2.84 ft³
